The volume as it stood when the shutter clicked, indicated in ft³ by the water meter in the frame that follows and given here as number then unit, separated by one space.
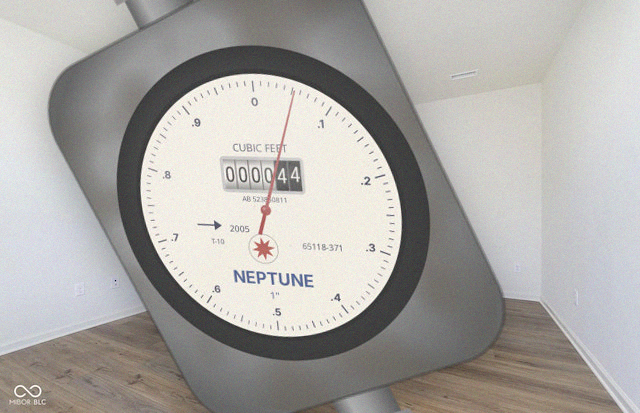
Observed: 44.05 ft³
